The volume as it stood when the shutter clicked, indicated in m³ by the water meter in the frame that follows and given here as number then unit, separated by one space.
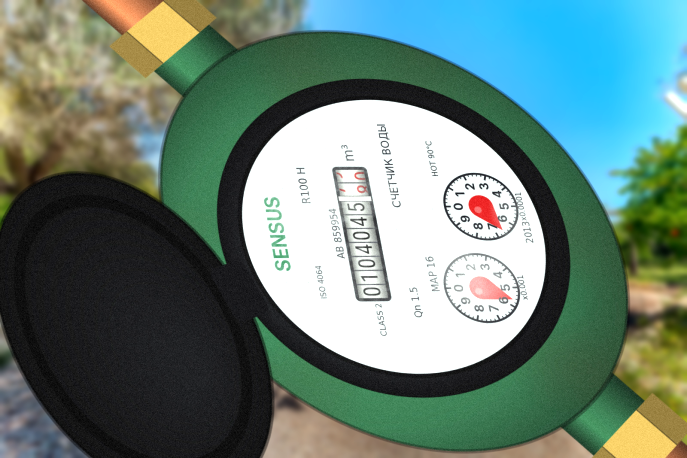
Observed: 104045.7956 m³
